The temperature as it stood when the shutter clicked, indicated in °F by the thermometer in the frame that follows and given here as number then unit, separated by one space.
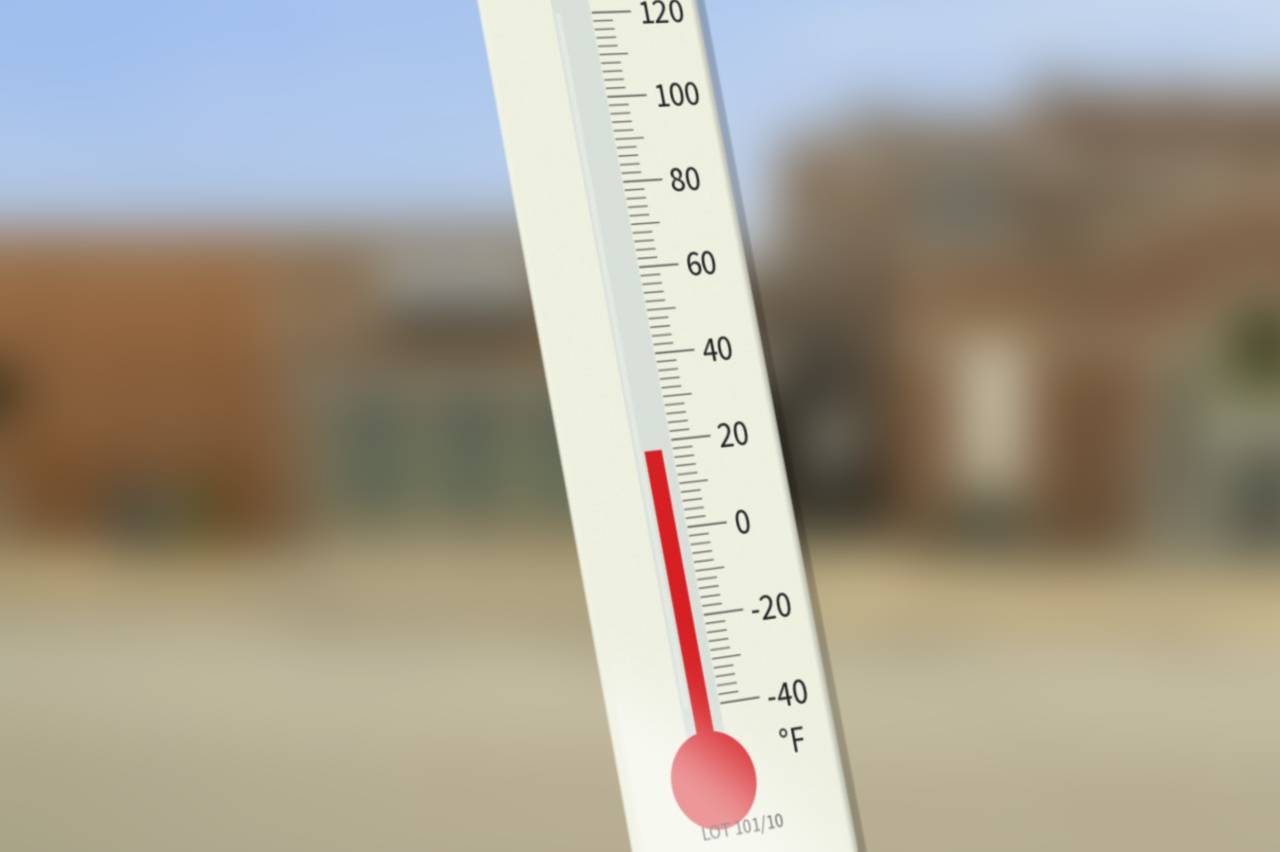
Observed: 18 °F
